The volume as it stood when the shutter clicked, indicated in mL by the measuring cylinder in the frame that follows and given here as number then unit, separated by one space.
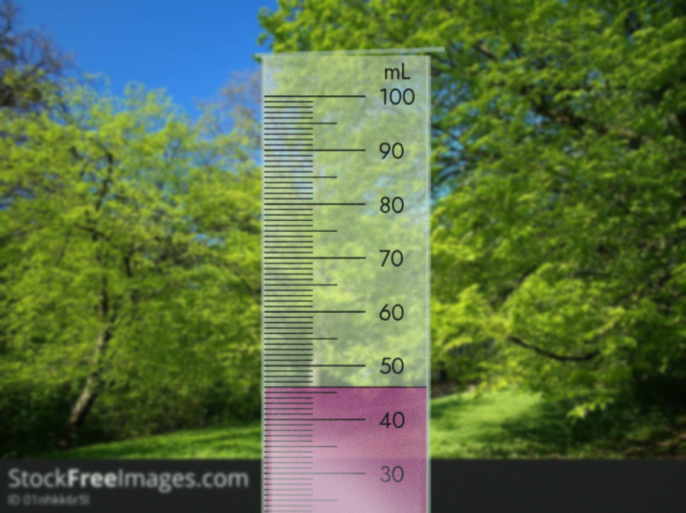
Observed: 46 mL
